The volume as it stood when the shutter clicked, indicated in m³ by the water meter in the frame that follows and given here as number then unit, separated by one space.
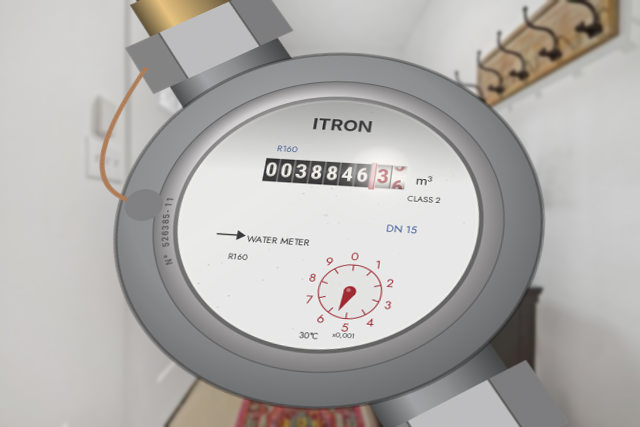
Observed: 38846.355 m³
